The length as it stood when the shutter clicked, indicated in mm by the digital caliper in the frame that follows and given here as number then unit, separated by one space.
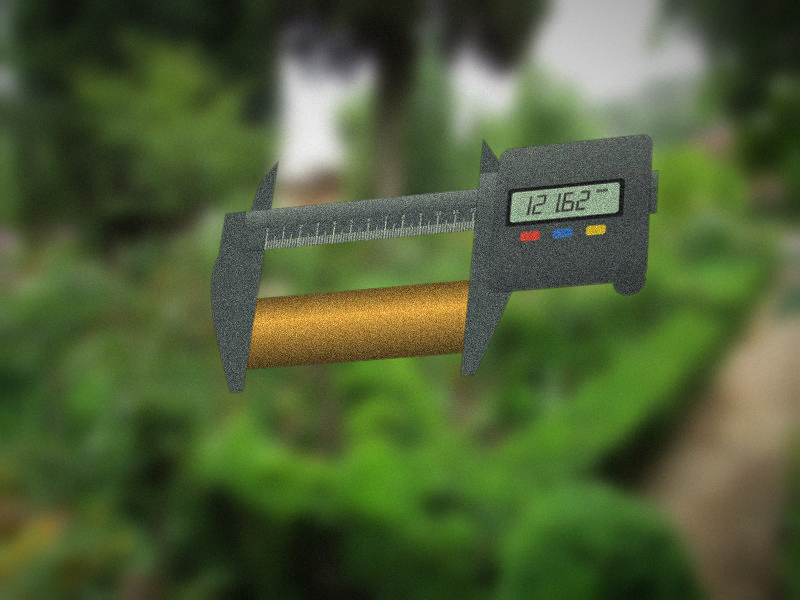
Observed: 121.62 mm
